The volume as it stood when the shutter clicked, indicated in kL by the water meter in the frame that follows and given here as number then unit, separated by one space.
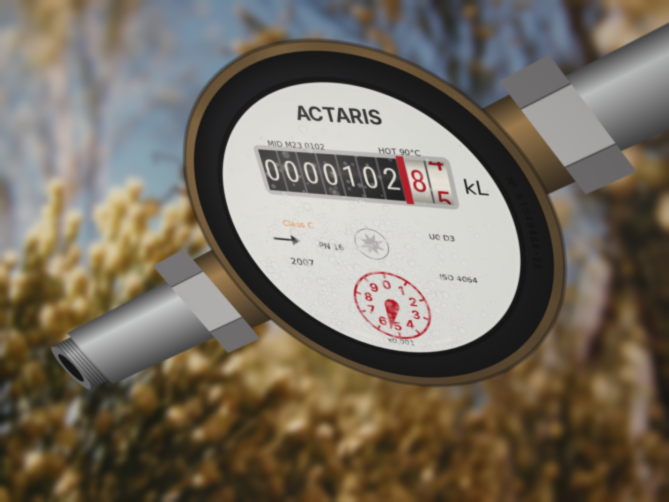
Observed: 102.845 kL
